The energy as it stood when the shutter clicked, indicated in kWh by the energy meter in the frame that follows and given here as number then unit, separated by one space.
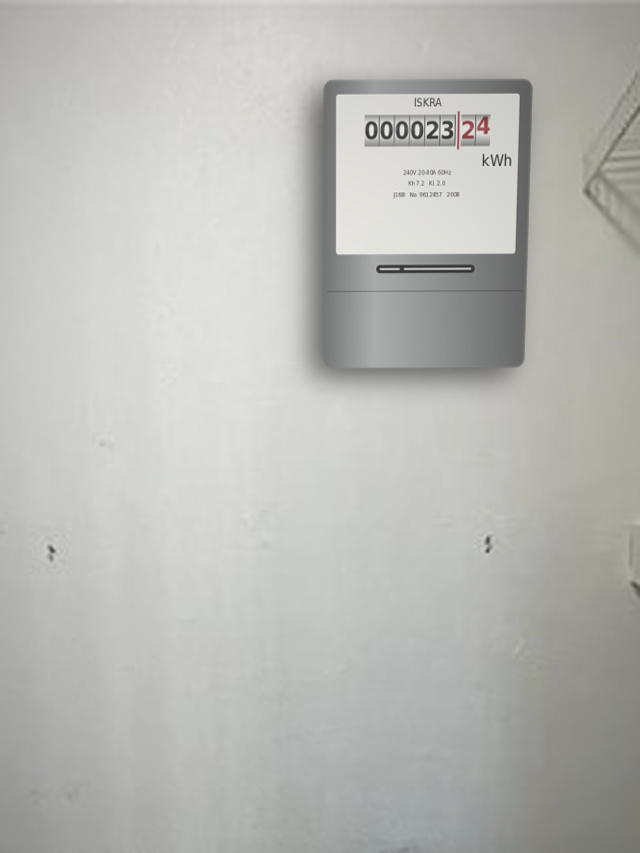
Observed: 23.24 kWh
